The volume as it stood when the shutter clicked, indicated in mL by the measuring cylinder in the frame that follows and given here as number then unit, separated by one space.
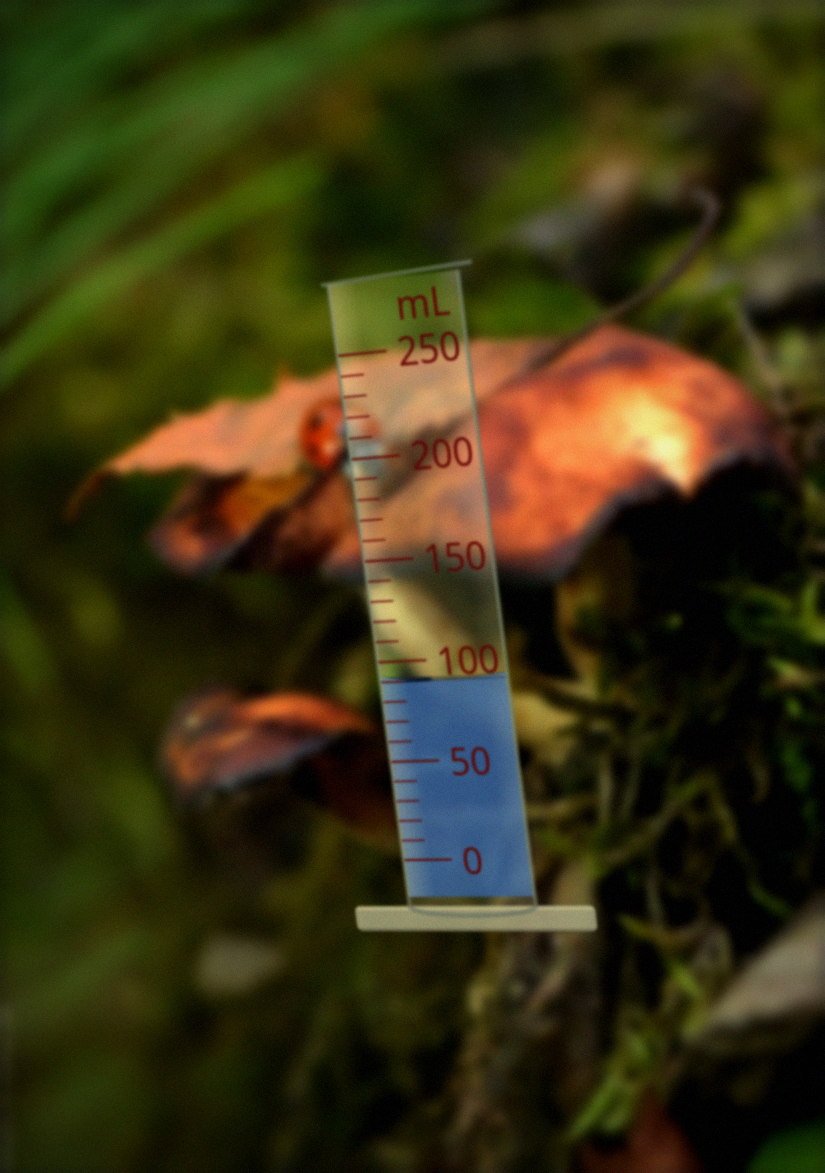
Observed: 90 mL
